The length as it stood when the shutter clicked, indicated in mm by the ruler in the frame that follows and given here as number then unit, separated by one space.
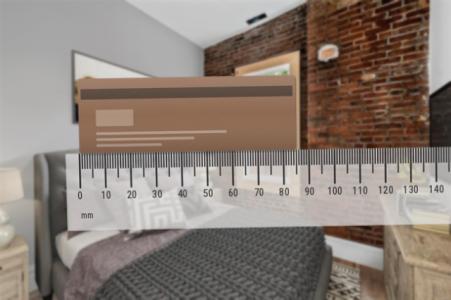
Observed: 85 mm
